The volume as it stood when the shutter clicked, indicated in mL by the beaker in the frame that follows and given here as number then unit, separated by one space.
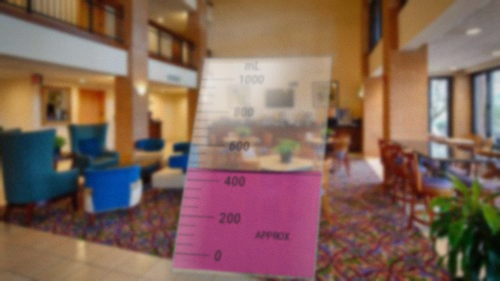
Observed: 450 mL
